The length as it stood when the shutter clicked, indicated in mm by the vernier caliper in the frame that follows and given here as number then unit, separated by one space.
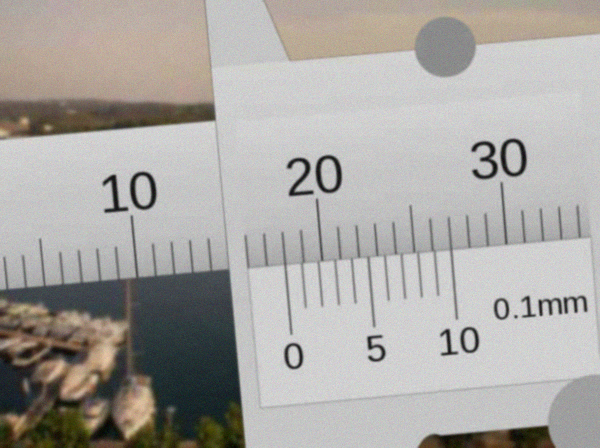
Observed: 18.0 mm
